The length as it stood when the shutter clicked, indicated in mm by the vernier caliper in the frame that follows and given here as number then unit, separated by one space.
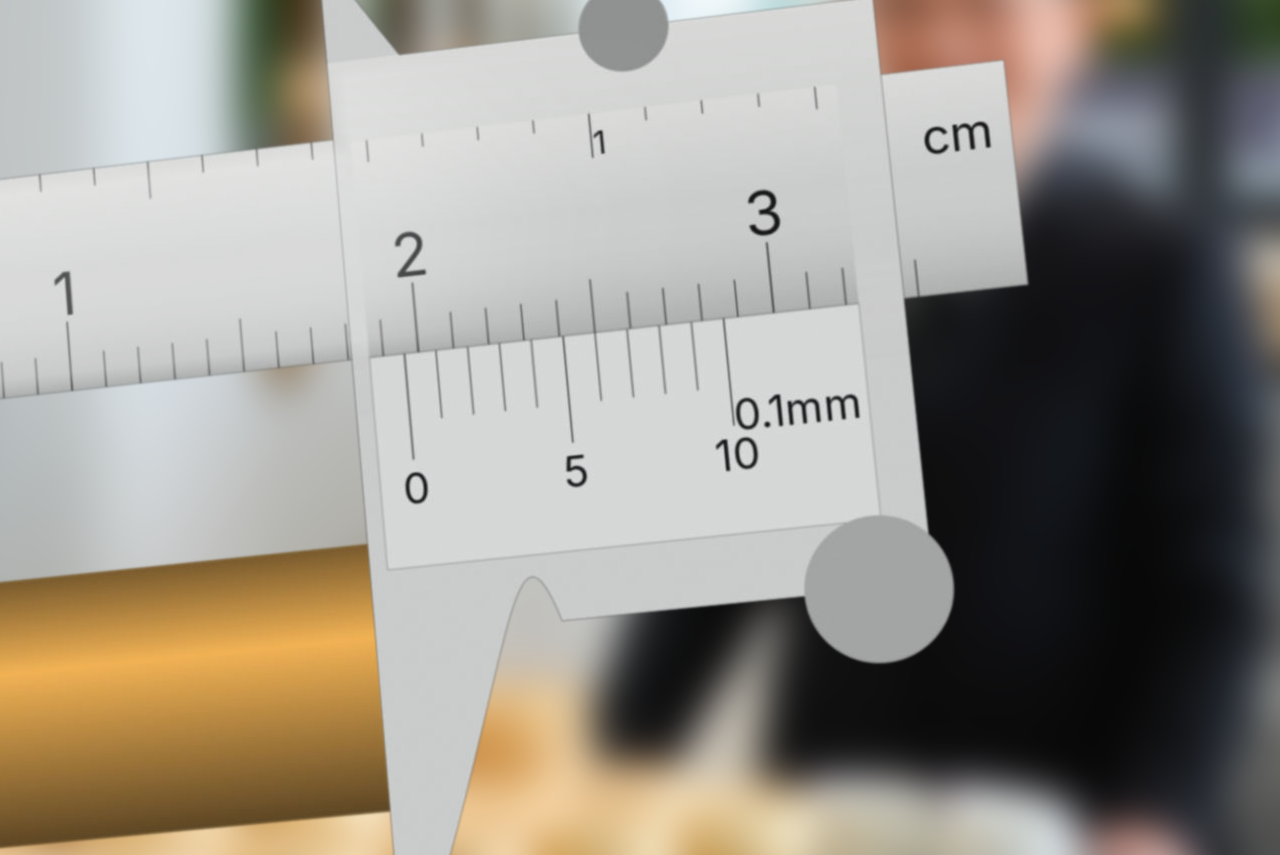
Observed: 19.6 mm
